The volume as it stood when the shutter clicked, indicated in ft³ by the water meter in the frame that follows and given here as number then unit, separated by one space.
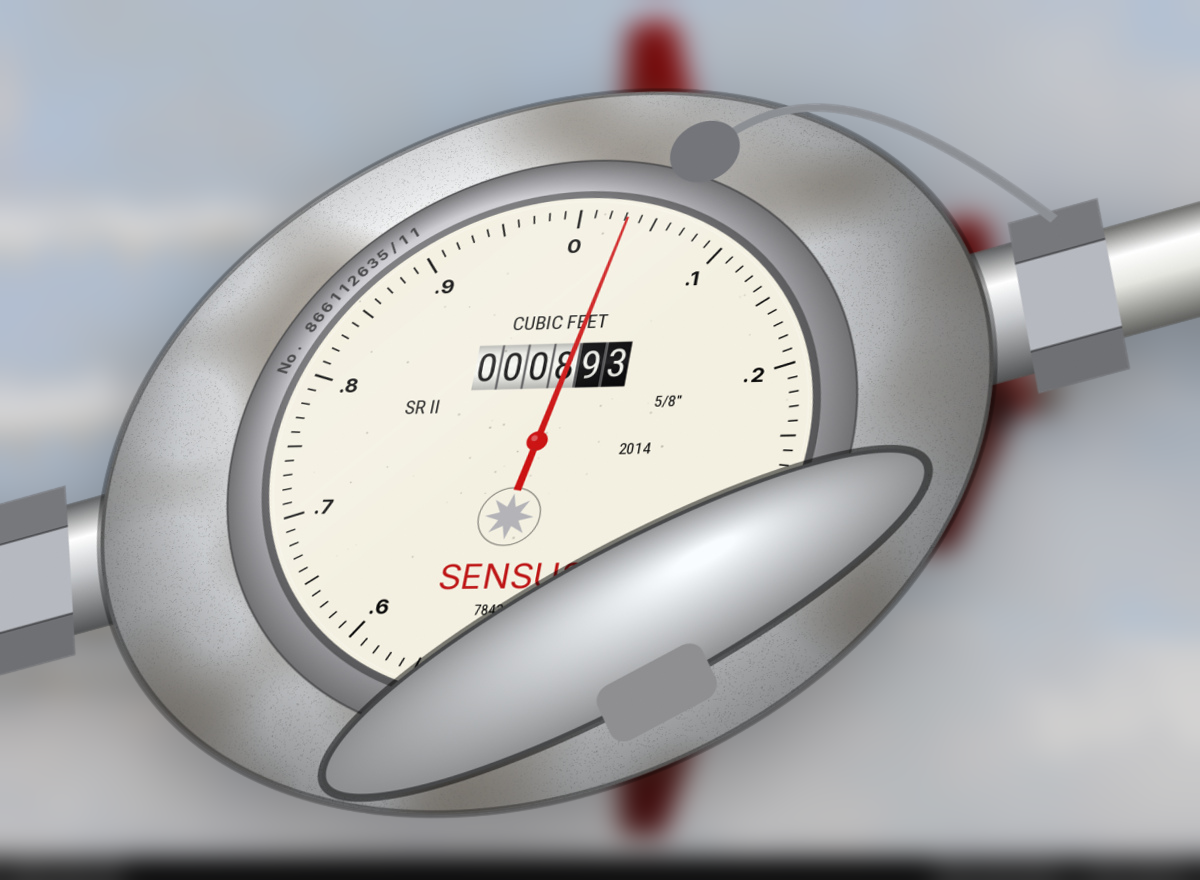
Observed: 893.03 ft³
